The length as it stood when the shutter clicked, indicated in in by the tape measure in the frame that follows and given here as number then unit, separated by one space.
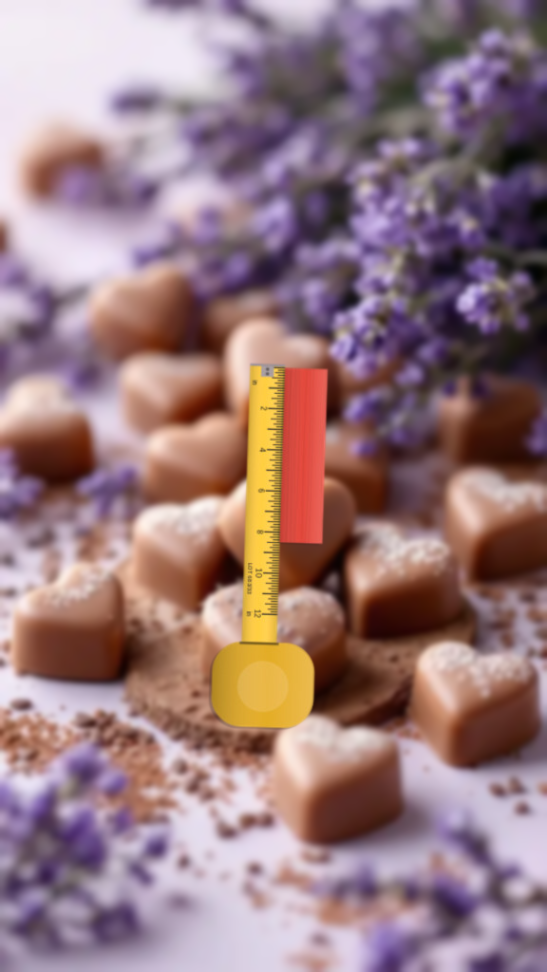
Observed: 8.5 in
